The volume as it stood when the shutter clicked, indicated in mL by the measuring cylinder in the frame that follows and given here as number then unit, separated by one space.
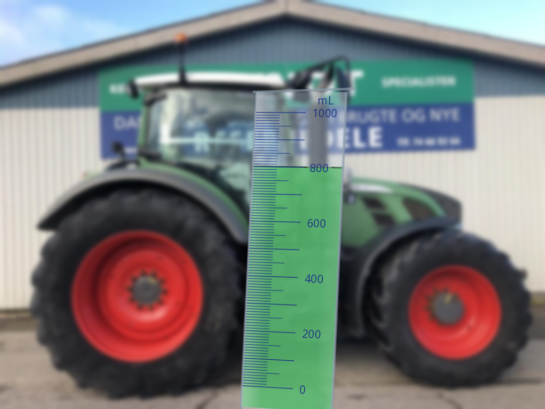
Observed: 800 mL
